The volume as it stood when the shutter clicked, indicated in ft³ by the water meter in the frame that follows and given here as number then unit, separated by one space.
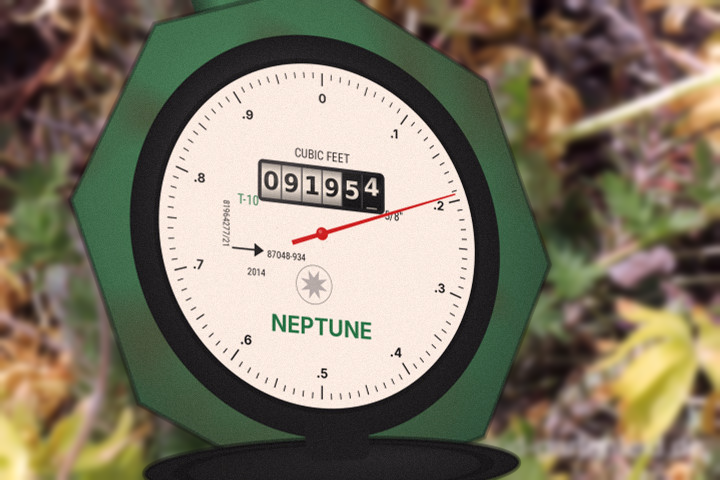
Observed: 91954.19 ft³
